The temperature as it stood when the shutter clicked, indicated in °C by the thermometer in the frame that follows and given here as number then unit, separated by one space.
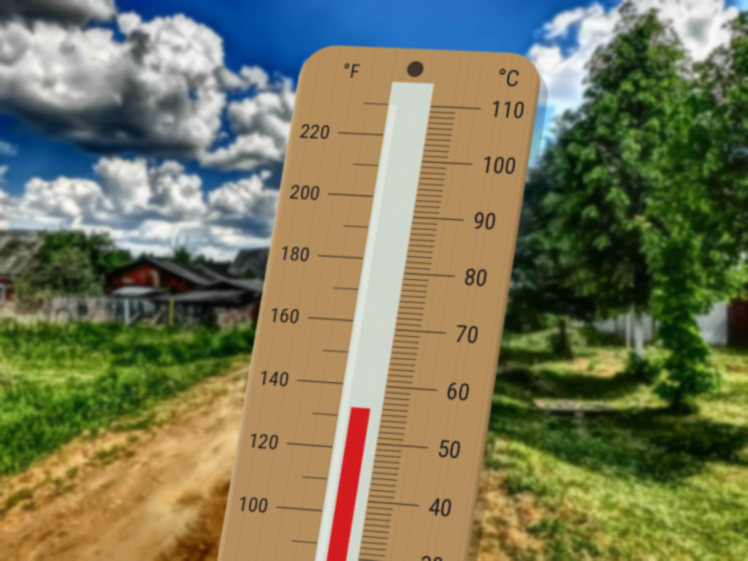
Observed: 56 °C
